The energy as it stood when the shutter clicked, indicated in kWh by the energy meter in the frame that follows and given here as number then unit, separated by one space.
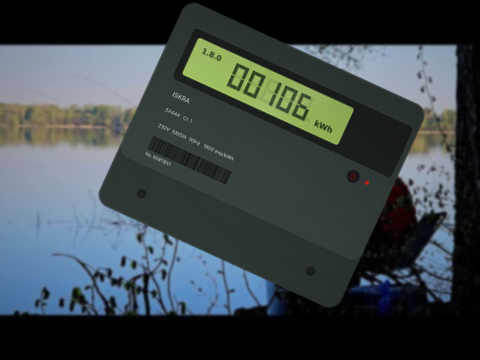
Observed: 106 kWh
